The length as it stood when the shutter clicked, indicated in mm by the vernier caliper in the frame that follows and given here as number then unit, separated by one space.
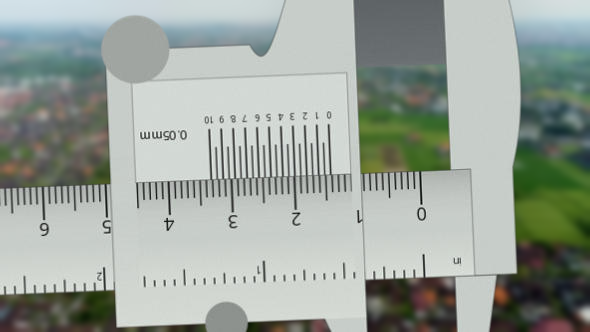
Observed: 14.2 mm
